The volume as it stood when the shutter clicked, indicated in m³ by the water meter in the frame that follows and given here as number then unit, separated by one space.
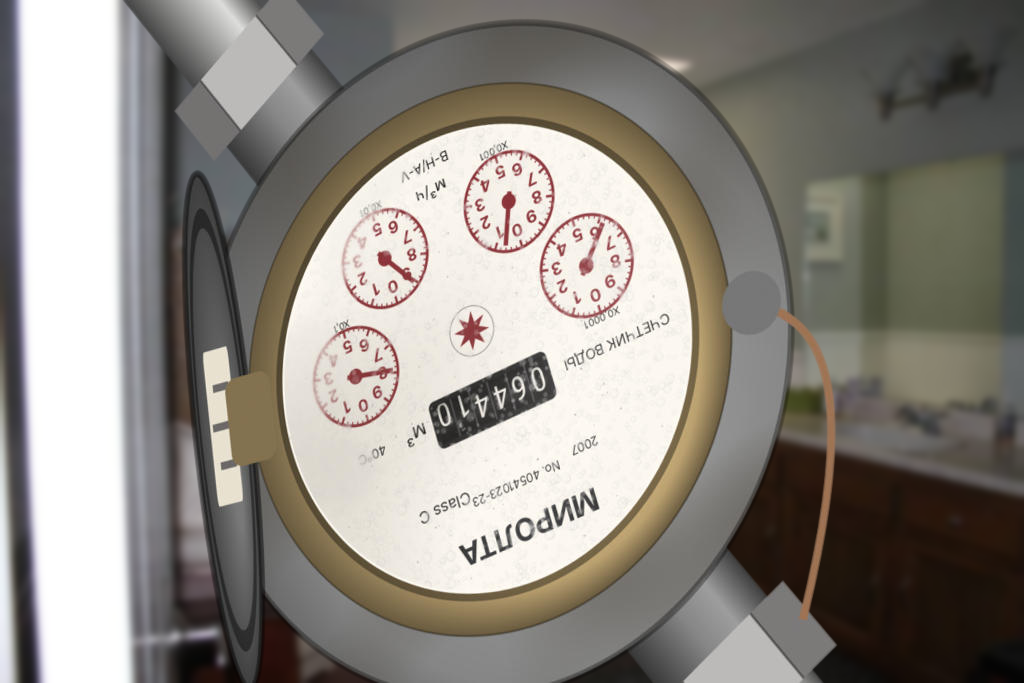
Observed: 64409.7906 m³
